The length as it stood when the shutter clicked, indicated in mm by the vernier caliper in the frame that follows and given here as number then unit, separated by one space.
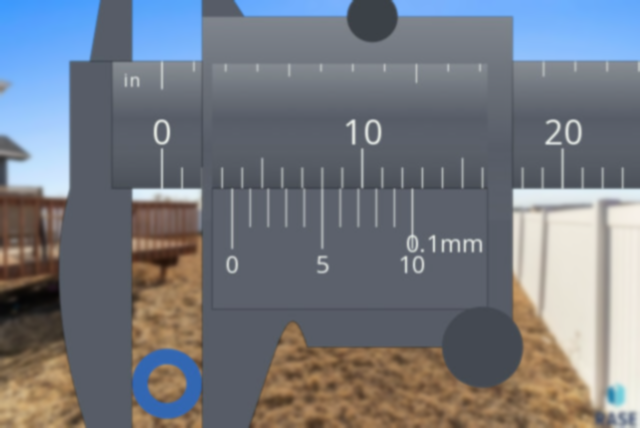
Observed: 3.5 mm
